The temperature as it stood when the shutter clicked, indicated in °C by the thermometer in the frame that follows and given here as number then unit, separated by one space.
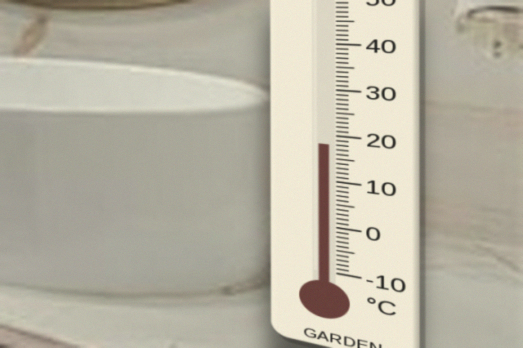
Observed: 18 °C
